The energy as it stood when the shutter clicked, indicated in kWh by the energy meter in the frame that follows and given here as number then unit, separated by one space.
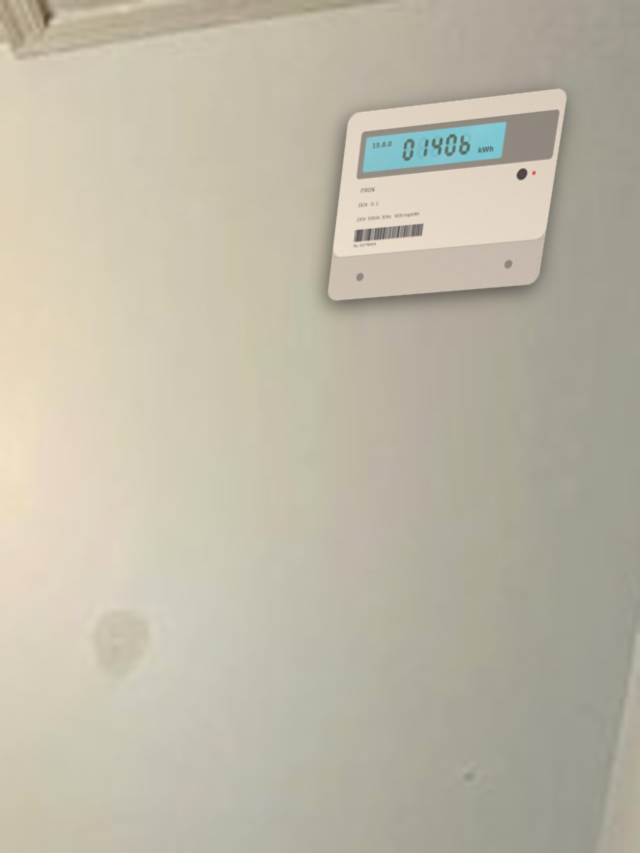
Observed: 1406 kWh
